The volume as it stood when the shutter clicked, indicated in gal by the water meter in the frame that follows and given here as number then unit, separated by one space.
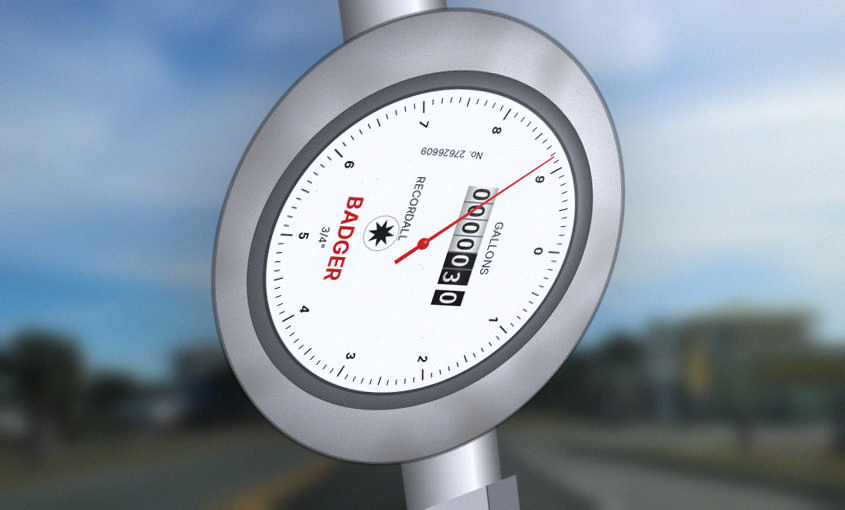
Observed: 28.8 gal
